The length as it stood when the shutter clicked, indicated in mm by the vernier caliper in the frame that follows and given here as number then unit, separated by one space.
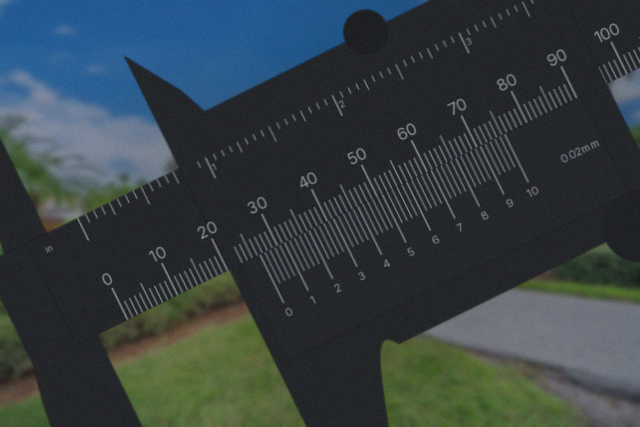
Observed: 26.5 mm
